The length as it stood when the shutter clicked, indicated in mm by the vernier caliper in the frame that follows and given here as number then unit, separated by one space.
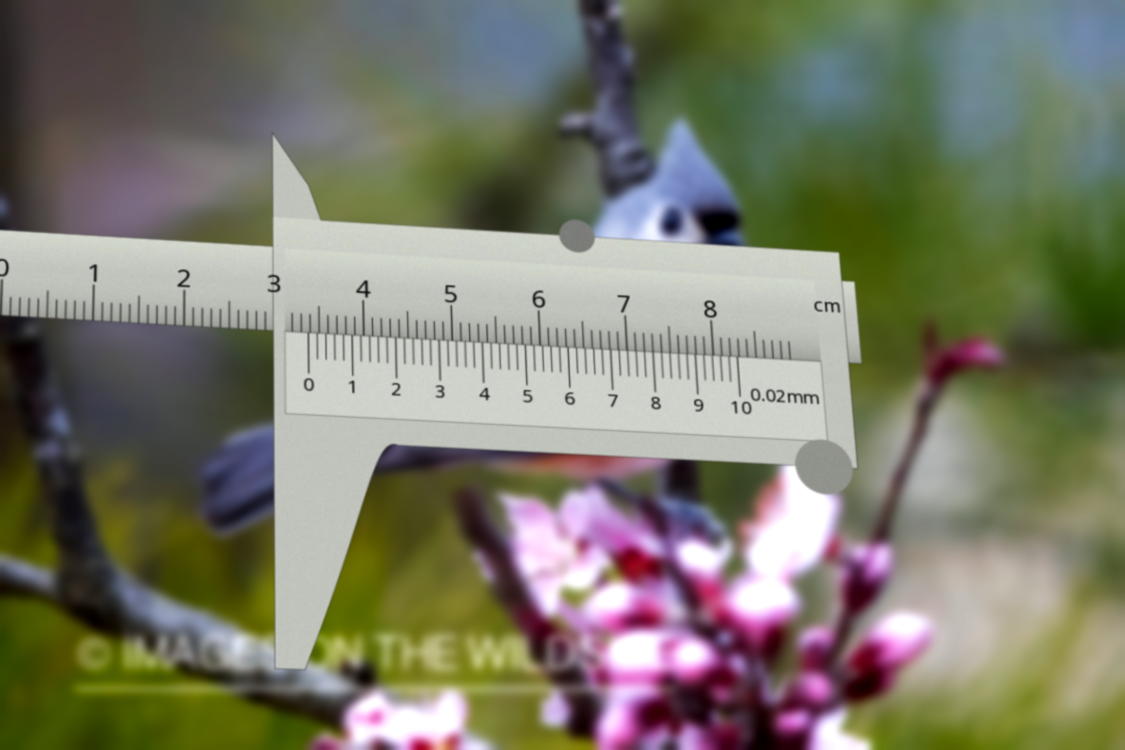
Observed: 33.8 mm
